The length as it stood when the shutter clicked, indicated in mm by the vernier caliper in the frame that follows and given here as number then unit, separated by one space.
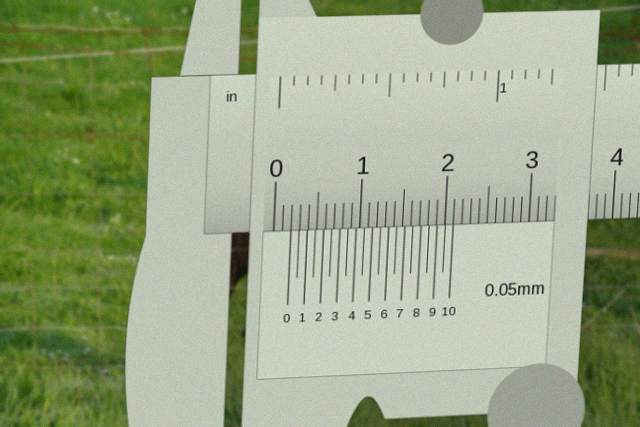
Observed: 2.0 mm
